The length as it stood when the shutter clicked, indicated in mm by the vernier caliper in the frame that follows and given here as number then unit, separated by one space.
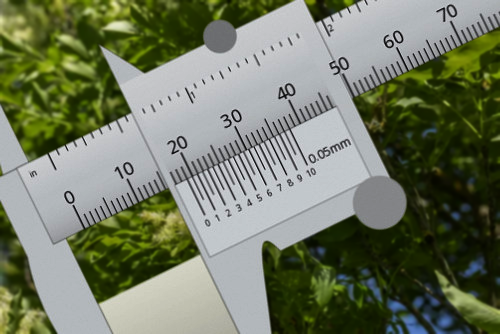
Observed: 19.0 mm
